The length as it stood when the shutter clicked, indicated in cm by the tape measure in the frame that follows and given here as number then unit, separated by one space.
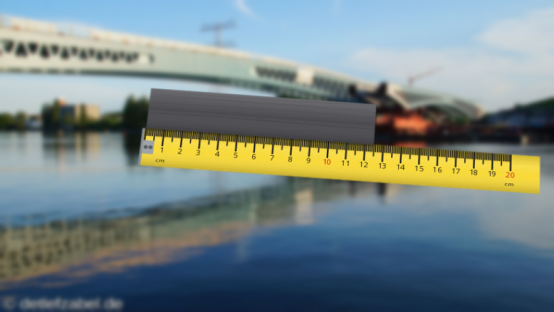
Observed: 12.5 cm
